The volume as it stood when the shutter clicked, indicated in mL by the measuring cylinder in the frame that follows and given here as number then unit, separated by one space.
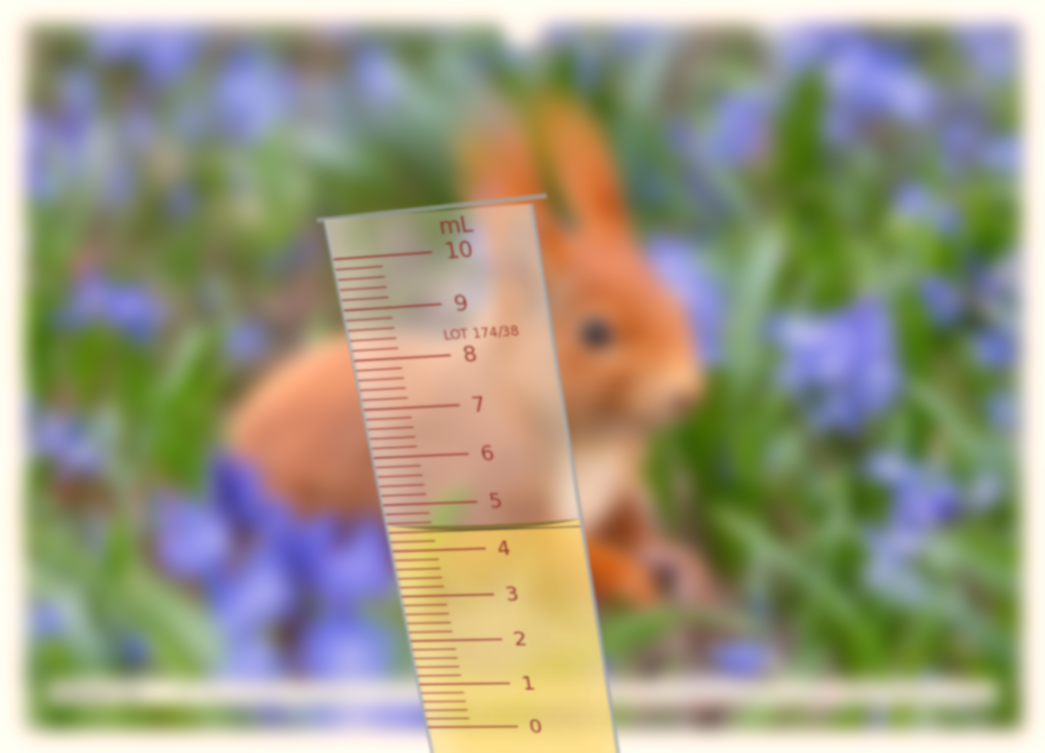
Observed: 4.4 mL
